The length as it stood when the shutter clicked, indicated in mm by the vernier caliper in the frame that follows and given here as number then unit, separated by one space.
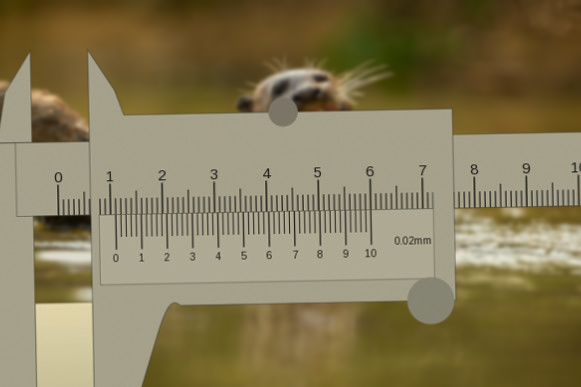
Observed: 11.0 mm
